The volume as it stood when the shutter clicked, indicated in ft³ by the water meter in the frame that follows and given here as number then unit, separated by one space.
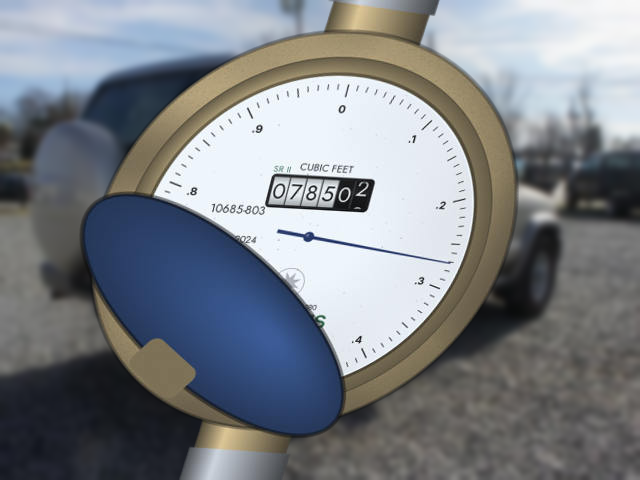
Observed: 78502.27 ft³
